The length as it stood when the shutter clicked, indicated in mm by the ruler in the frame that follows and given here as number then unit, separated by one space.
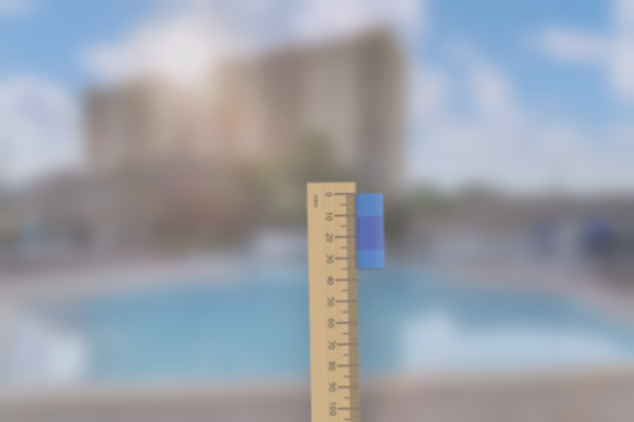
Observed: 35 mm
